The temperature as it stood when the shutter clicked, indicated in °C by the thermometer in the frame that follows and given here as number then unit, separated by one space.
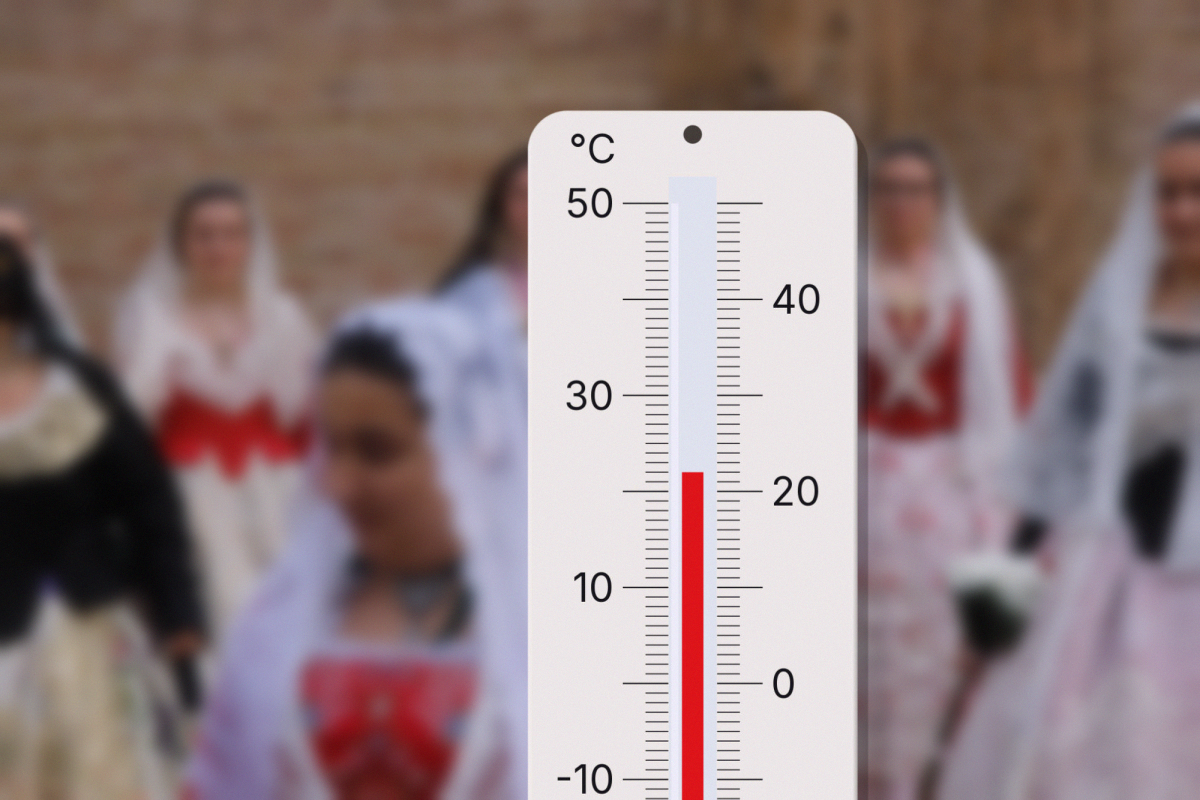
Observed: 22 °C
